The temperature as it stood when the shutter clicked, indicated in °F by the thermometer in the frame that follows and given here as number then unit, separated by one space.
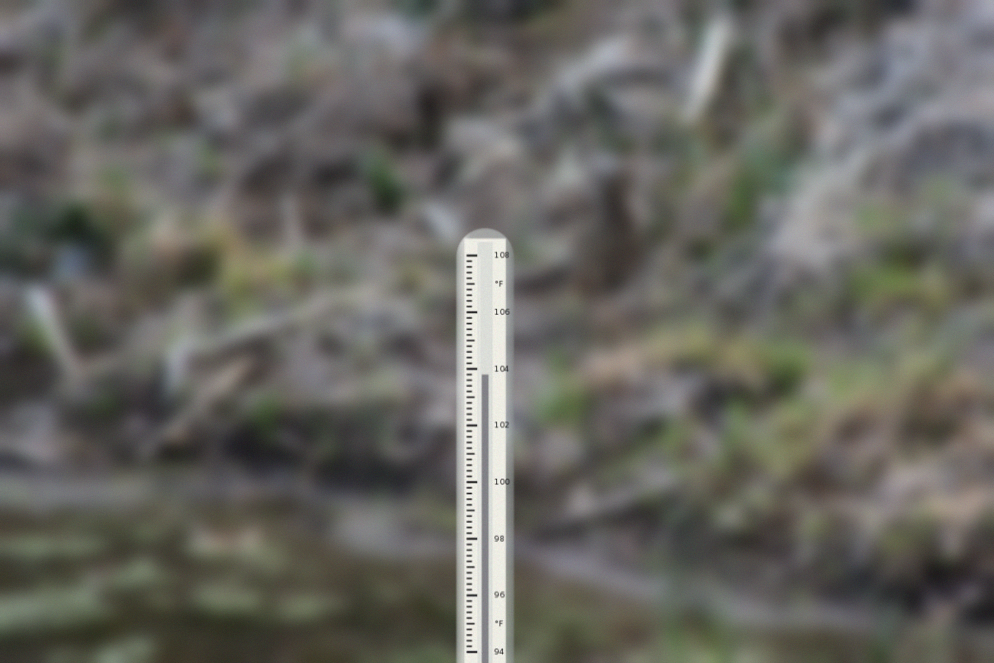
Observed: 103.8 °F
